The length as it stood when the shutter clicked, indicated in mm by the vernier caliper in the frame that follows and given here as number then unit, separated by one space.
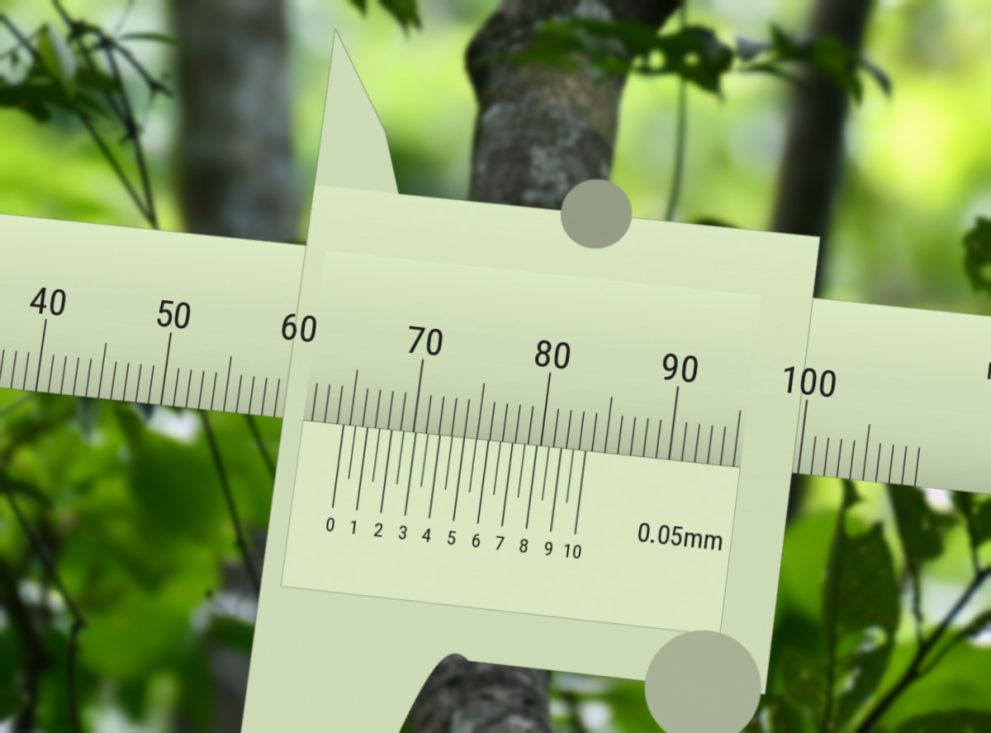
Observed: 64.5 mm
